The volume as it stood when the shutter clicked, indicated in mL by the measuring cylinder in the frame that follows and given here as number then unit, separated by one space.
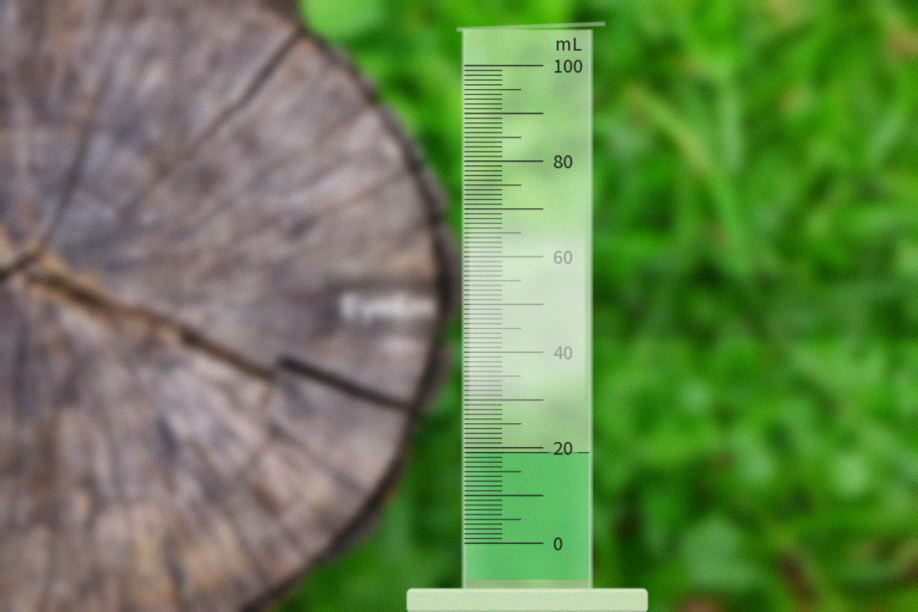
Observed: 19 mL
